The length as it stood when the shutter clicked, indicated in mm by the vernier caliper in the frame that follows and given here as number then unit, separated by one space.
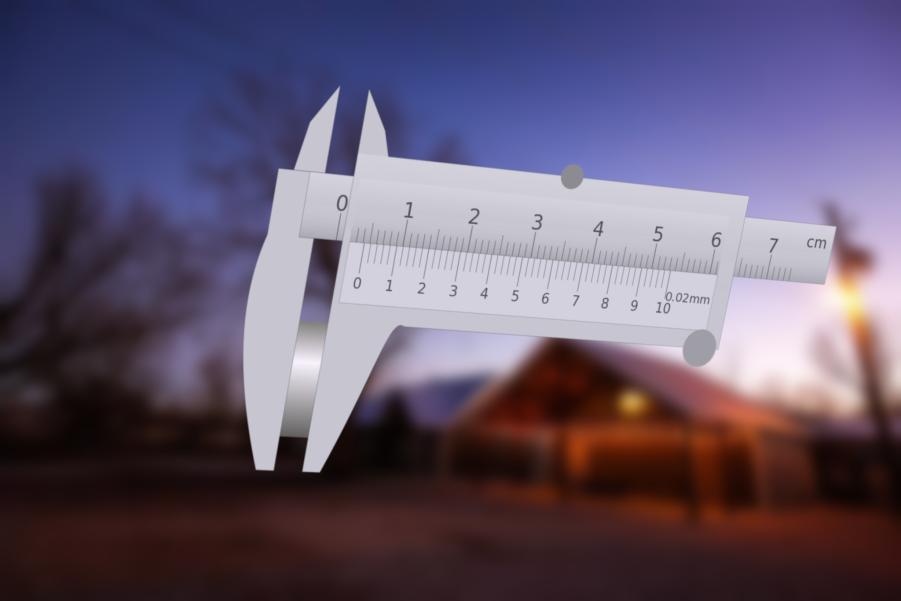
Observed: 4.2 mm
